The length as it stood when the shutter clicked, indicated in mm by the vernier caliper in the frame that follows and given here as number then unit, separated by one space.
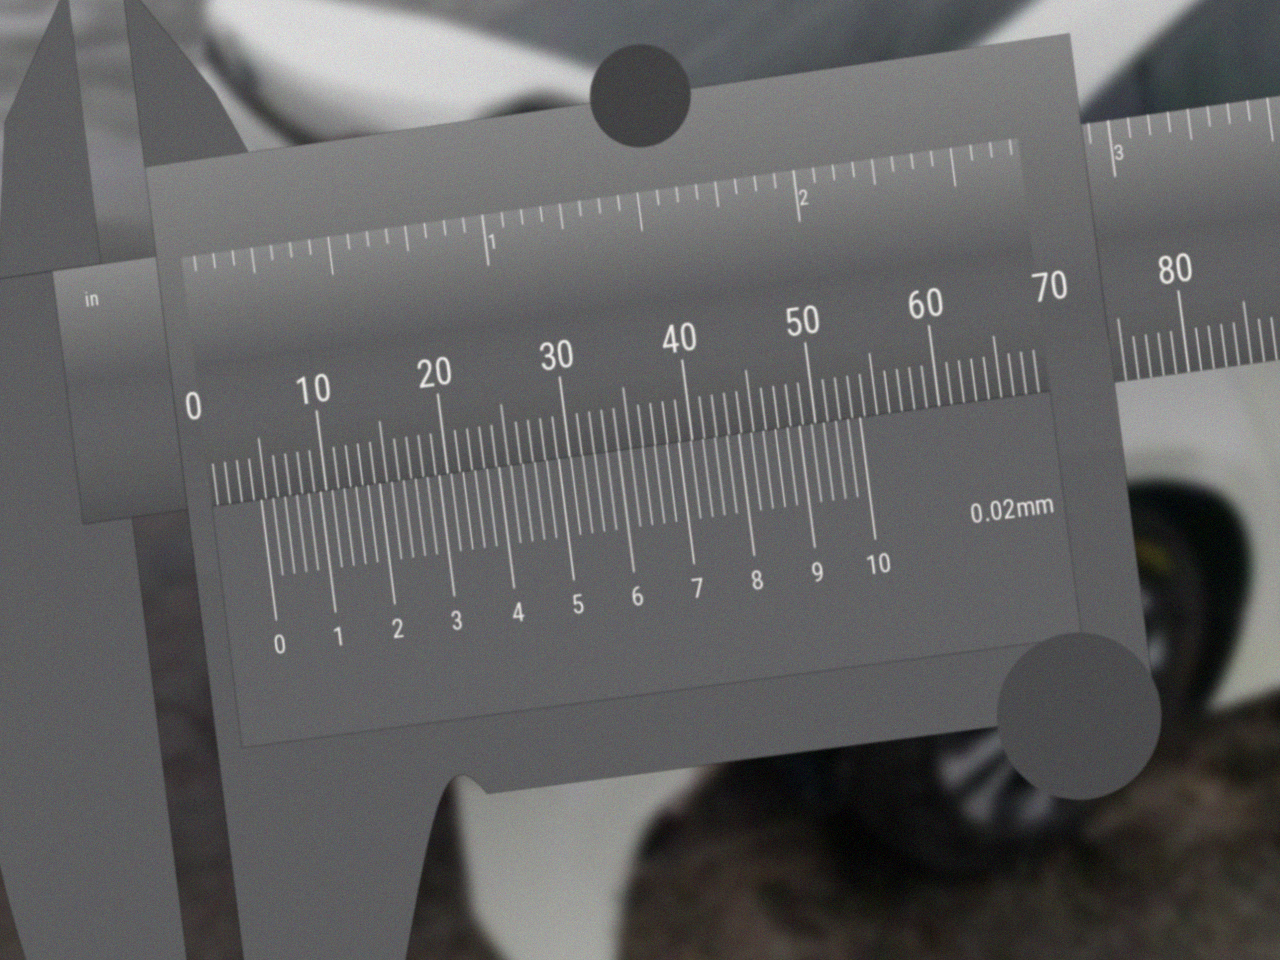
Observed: 4.6 mm
